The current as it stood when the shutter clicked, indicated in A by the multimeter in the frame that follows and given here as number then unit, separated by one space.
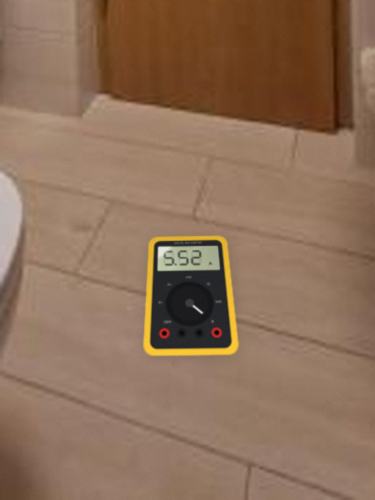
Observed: 5.52 A
